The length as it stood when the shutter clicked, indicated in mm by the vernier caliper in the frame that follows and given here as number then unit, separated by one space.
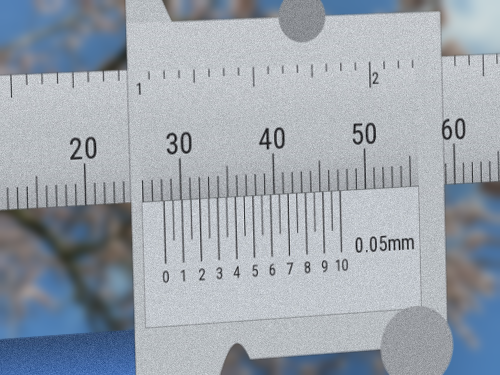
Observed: 28.2 mm
